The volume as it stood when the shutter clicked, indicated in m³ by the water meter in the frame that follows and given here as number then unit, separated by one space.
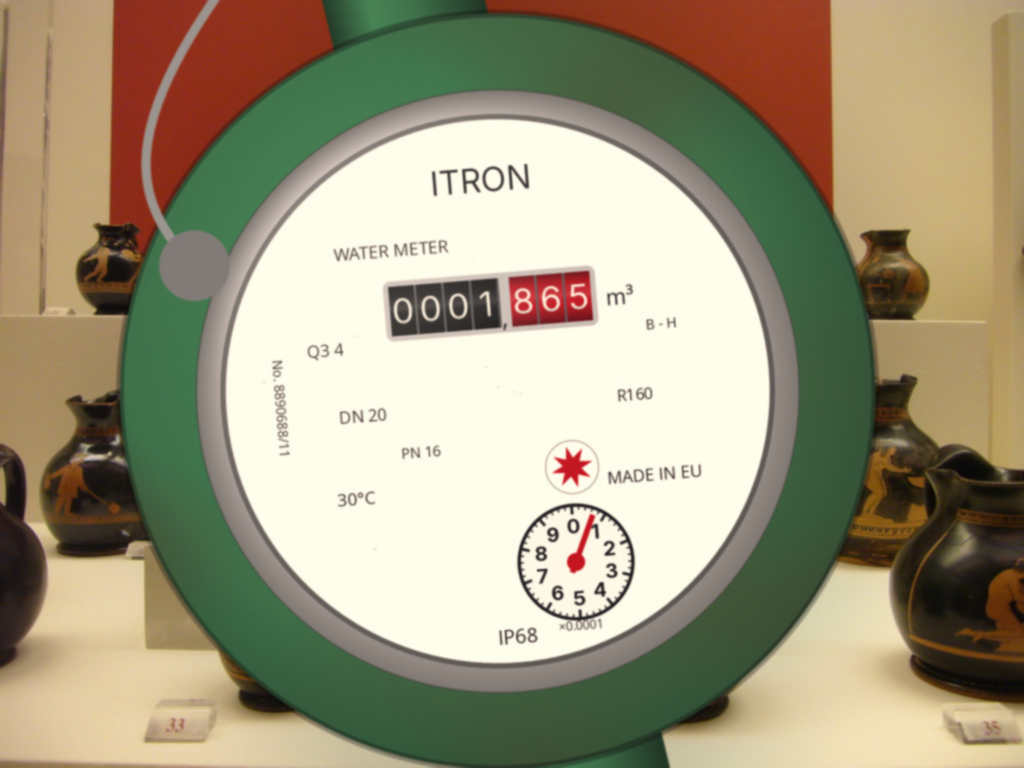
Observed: 1.8650 m³
